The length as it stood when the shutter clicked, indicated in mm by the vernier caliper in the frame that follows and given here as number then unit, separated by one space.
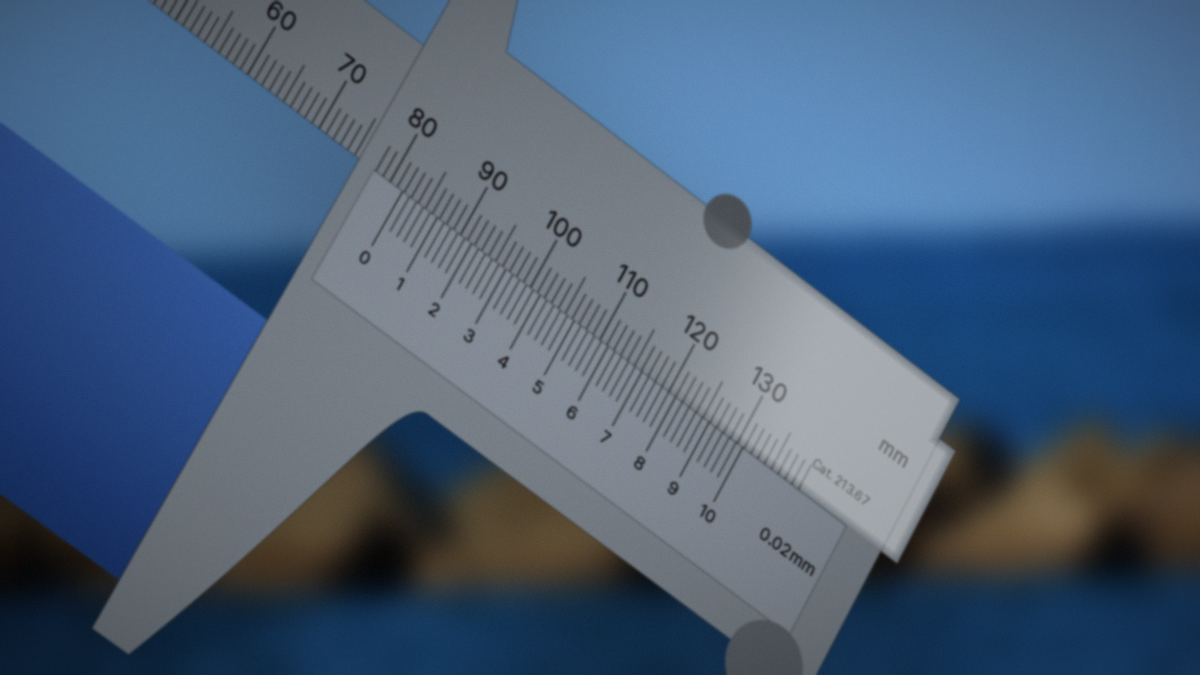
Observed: 81.8 mm
